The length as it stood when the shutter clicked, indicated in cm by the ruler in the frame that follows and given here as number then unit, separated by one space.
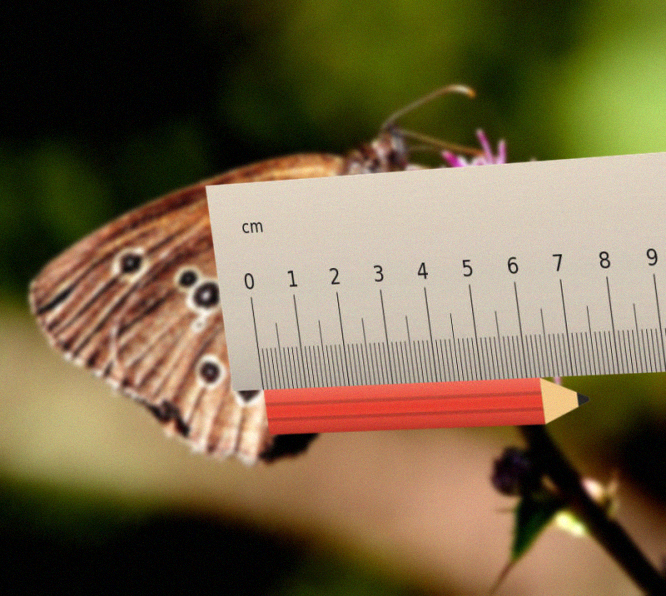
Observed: 7.3 cm
